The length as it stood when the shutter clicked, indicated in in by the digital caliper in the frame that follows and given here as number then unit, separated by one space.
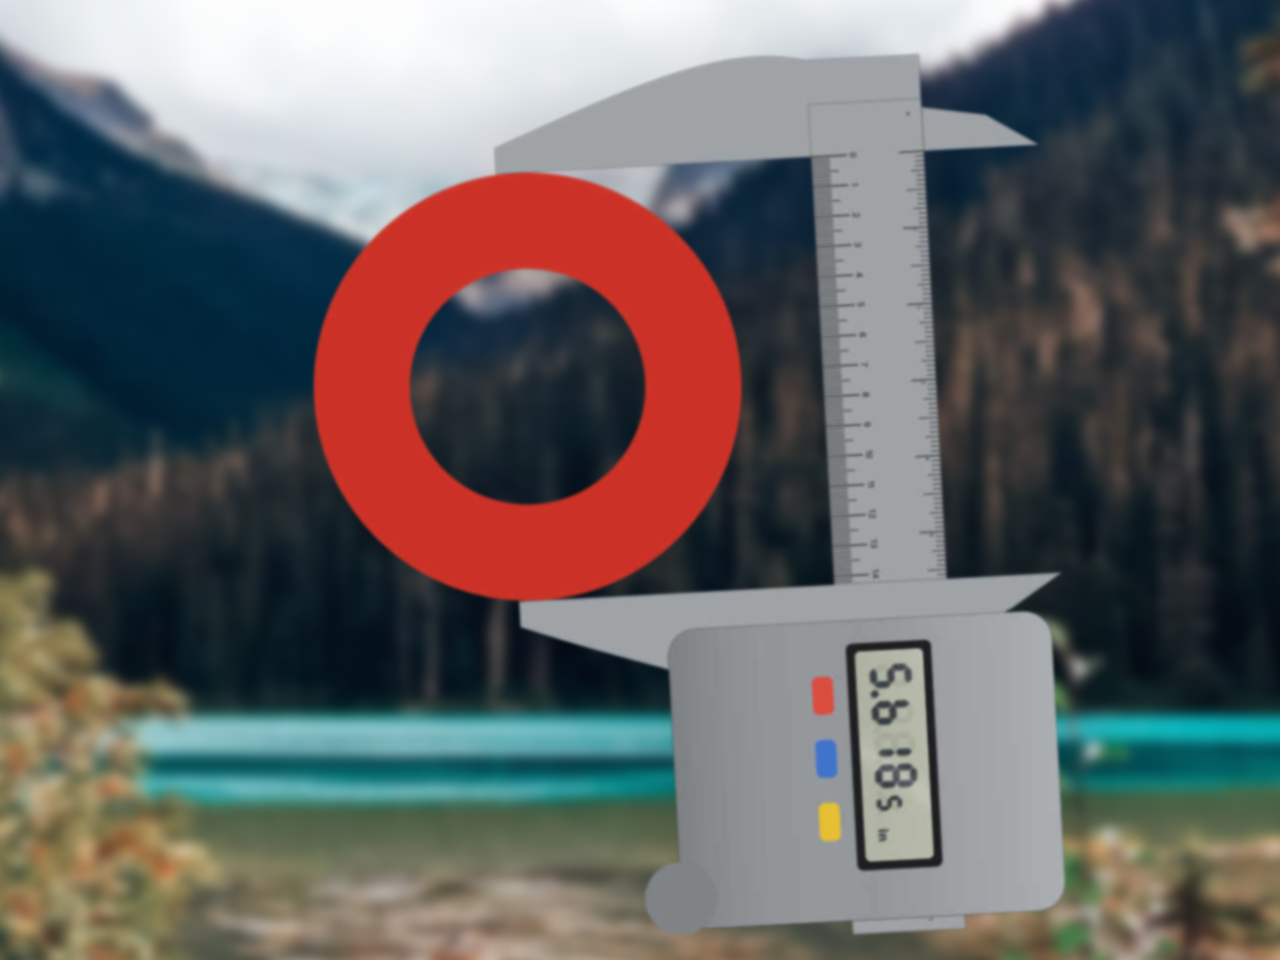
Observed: 5.6185 in
